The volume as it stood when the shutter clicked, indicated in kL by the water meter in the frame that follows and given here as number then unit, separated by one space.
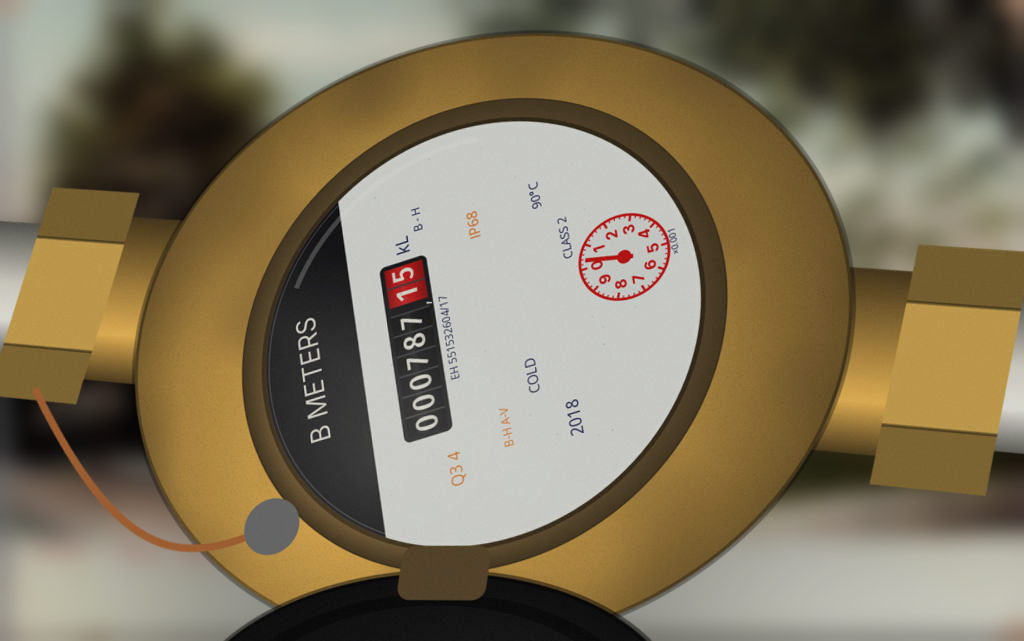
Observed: 787.150 kL
